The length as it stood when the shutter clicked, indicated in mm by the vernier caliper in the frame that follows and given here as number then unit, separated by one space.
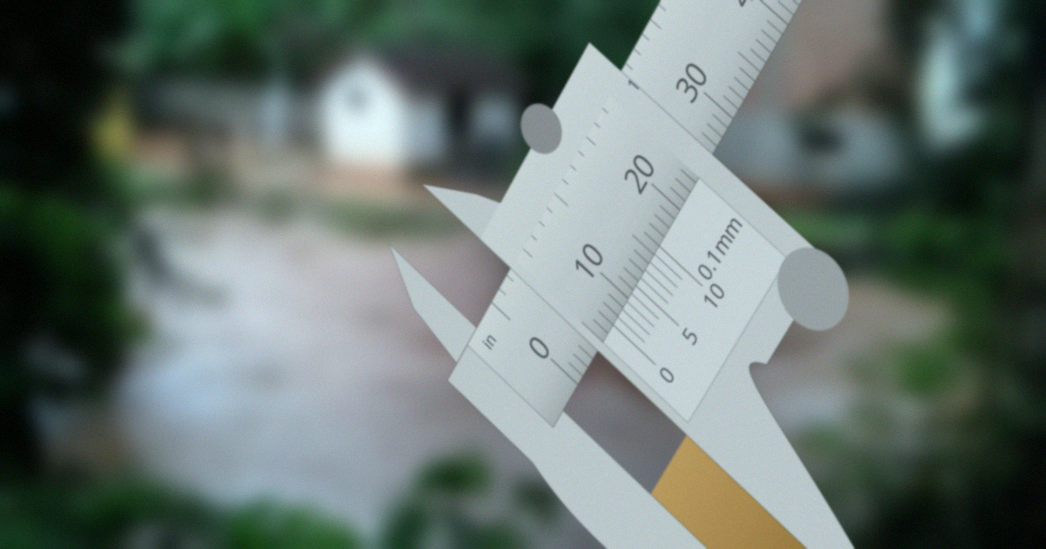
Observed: 7.0 mm
